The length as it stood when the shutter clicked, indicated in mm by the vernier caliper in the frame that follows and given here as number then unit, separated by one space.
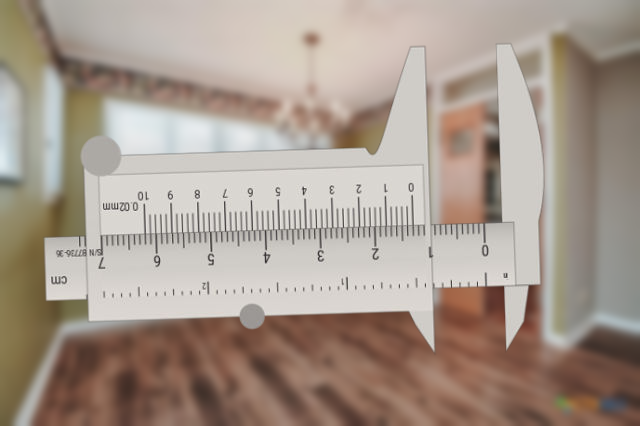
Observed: 13.0 mm
